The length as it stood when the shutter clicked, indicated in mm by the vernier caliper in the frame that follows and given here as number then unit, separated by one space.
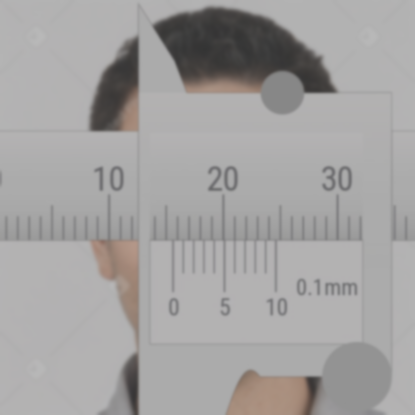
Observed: 15.6 mm
